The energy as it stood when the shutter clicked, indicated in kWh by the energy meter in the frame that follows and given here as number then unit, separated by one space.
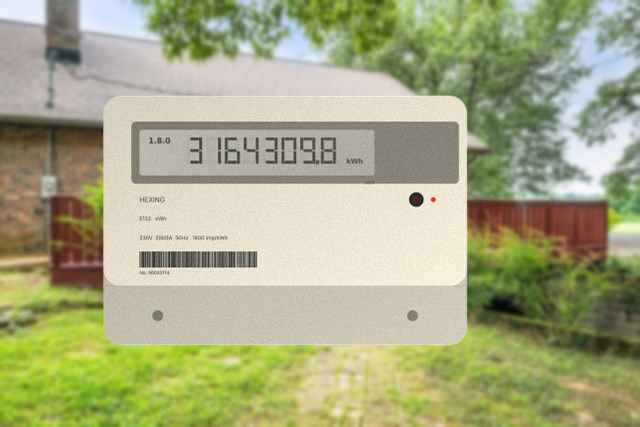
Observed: 3164309.8 kWh
